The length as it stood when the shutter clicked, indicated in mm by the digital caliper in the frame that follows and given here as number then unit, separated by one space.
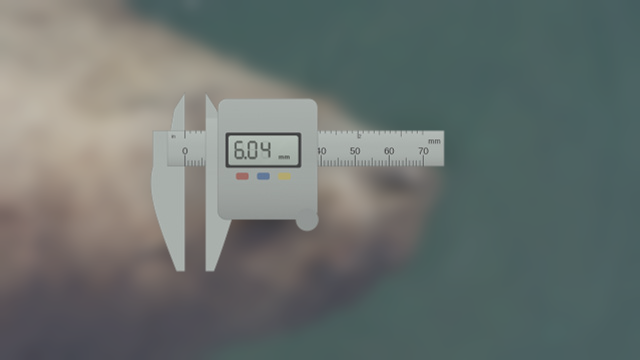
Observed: 6.04 mm
